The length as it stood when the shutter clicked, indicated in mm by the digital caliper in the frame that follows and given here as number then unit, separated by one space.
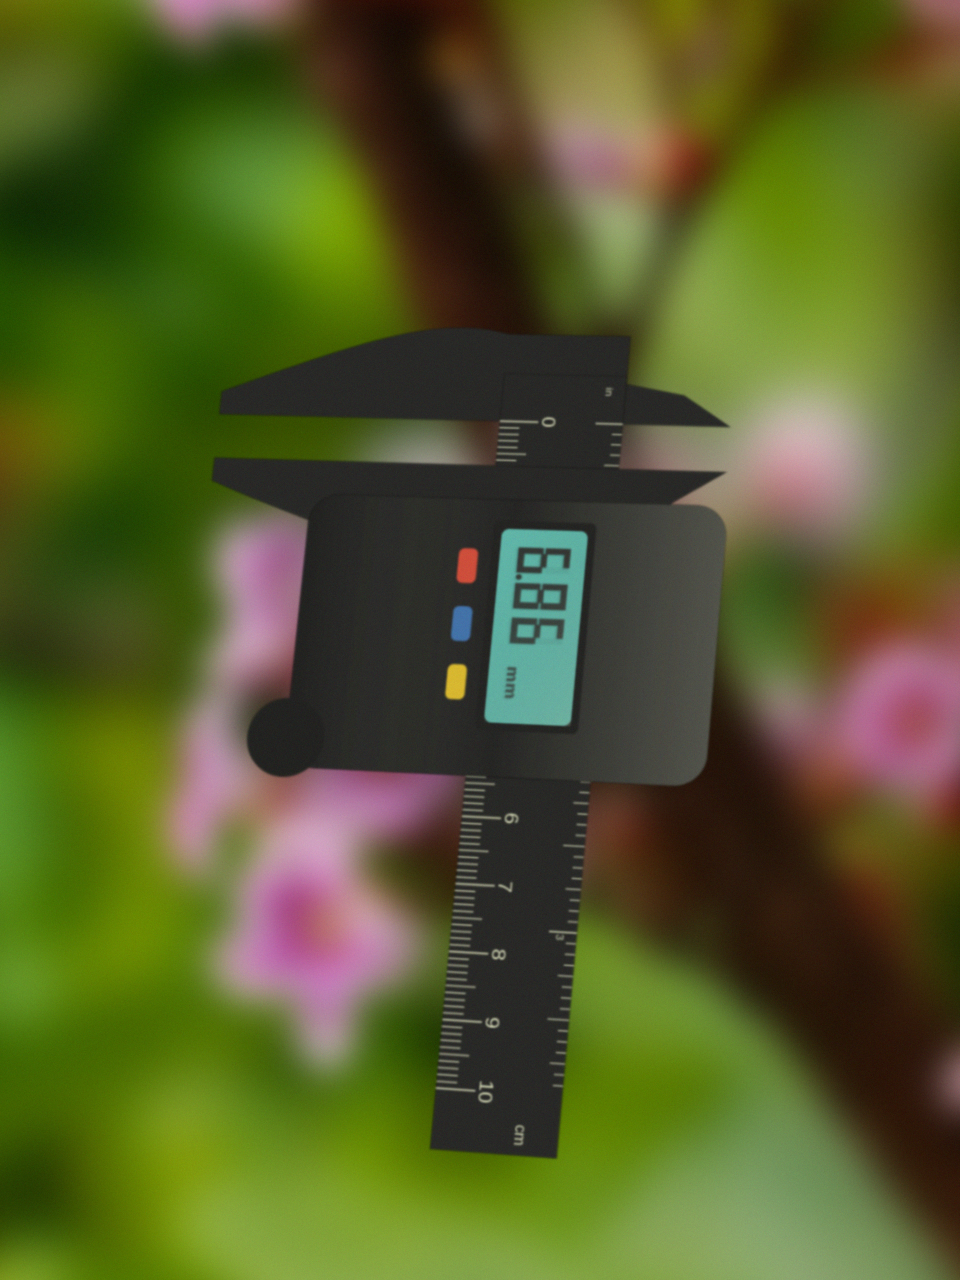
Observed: 6.86 mm
